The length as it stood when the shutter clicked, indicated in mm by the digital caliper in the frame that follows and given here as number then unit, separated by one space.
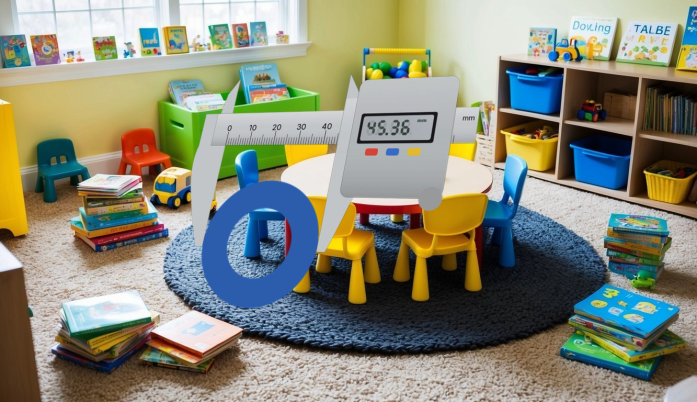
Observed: 45.36 mm
